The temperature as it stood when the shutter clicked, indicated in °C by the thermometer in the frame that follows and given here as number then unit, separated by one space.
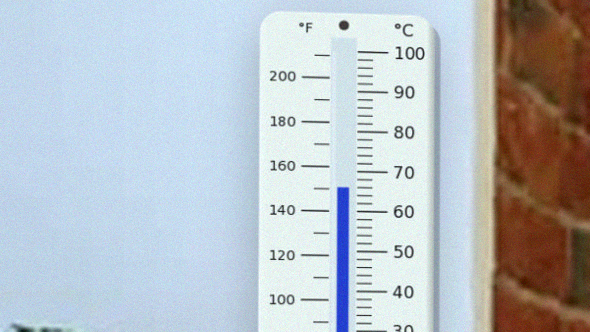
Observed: 66 °C
